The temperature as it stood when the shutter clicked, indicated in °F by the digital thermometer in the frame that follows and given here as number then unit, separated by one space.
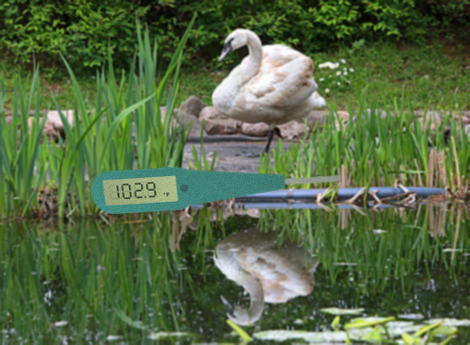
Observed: 102.9 °F
